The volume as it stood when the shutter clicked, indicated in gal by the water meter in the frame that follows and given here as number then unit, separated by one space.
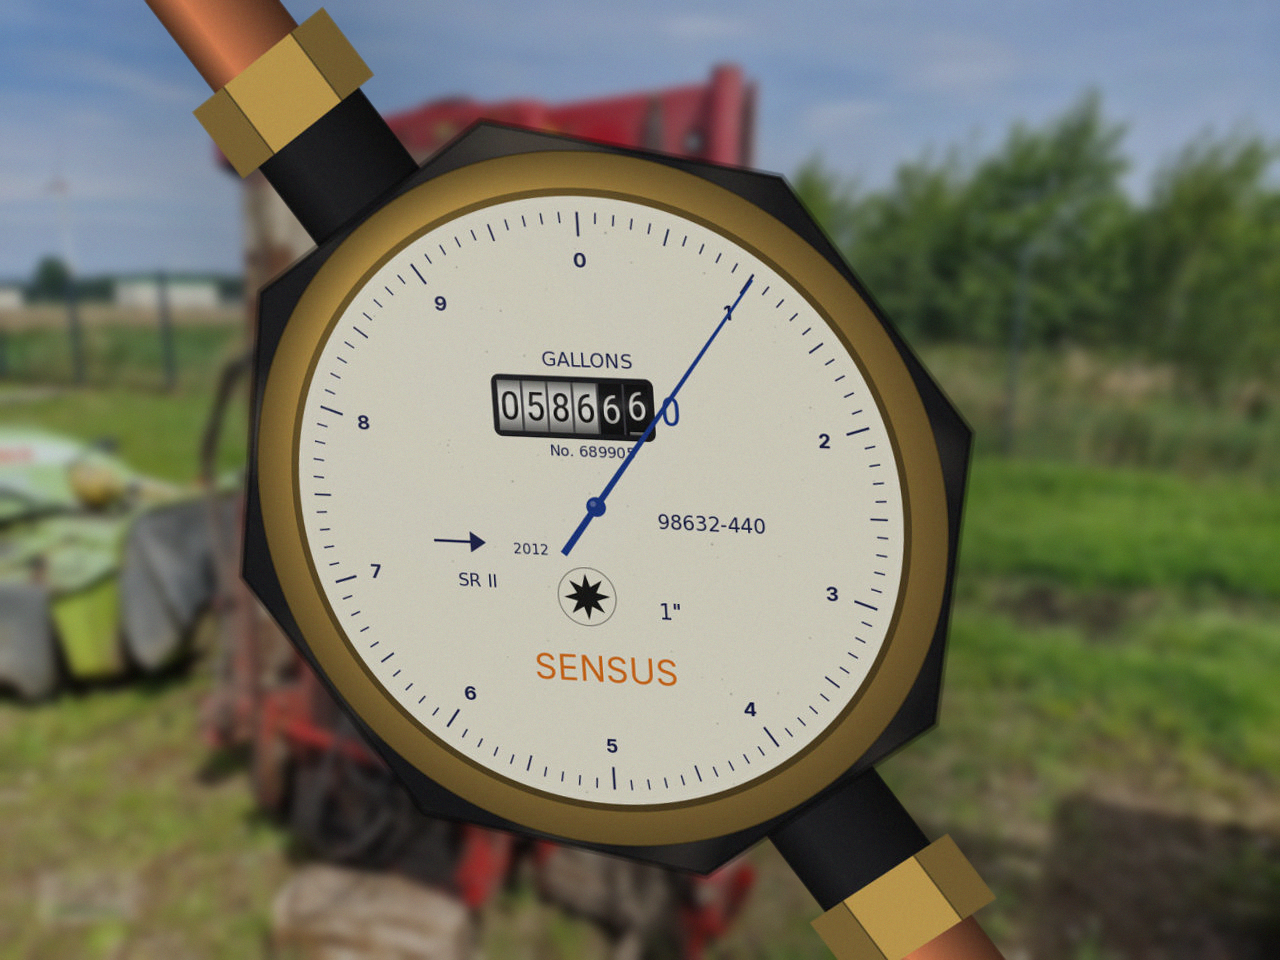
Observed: 586661.0 gal
